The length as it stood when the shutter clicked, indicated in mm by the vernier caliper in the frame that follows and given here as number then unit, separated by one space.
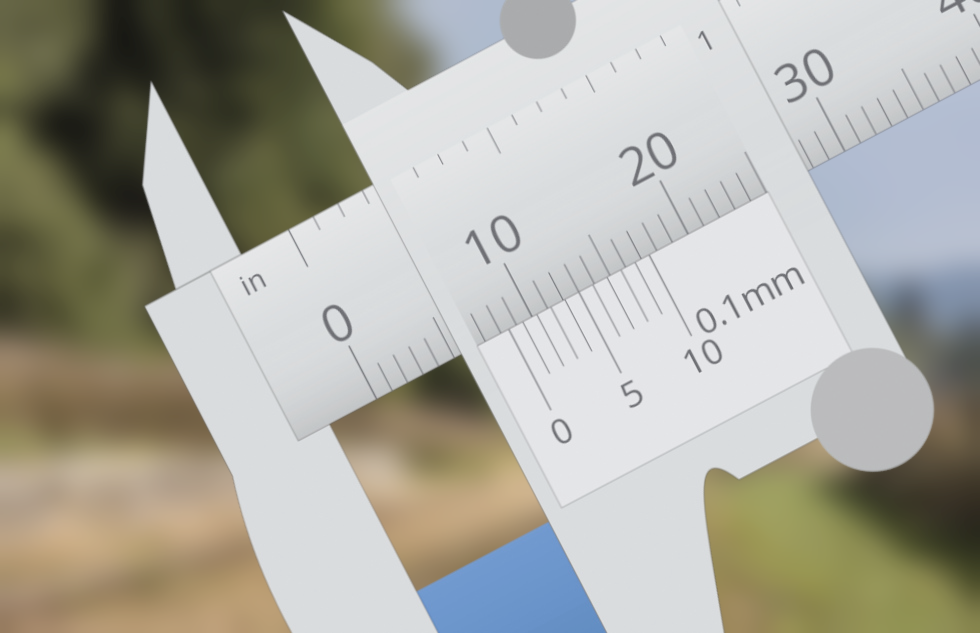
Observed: 8.5 mm
